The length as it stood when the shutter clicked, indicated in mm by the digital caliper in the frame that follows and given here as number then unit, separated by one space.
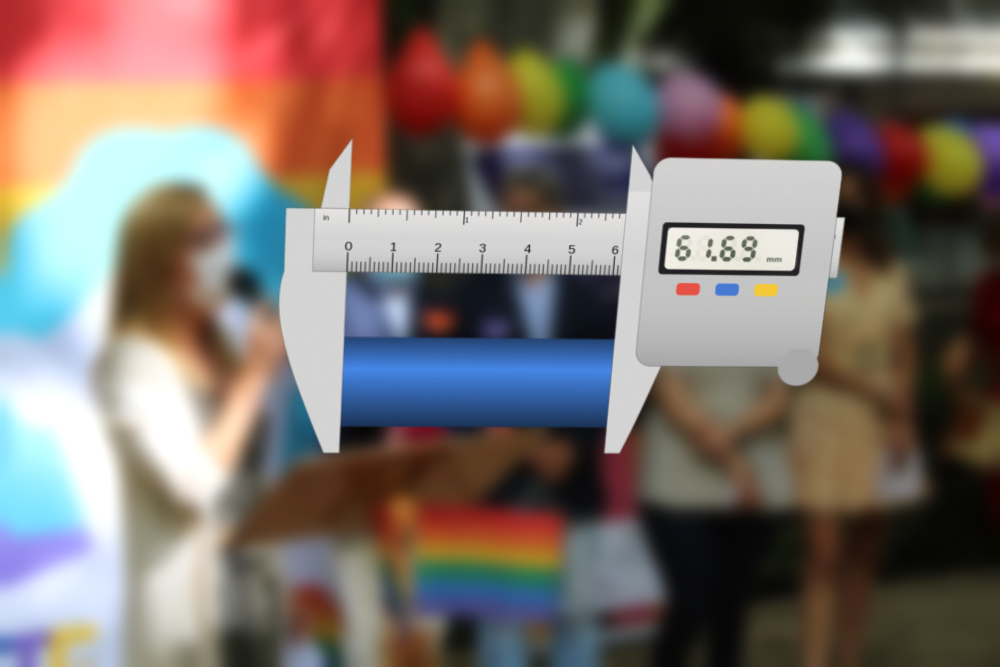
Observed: 61.69 mm
